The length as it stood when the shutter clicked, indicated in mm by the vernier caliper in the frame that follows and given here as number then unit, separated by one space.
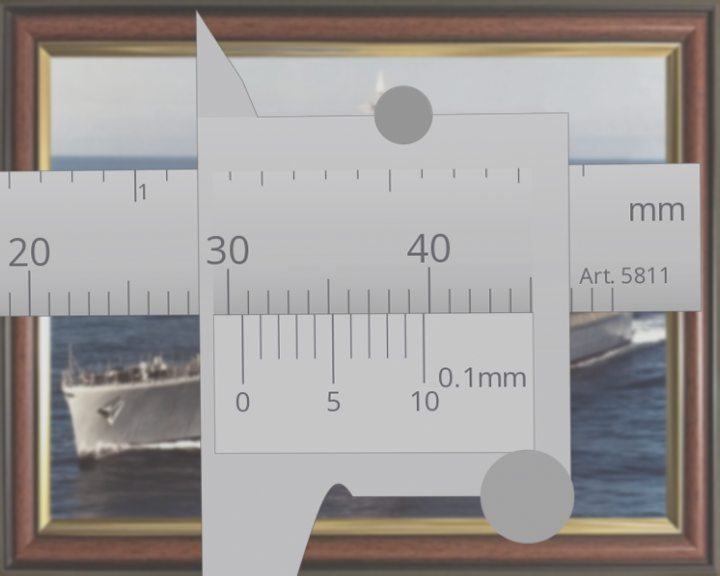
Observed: 30.7 mm
